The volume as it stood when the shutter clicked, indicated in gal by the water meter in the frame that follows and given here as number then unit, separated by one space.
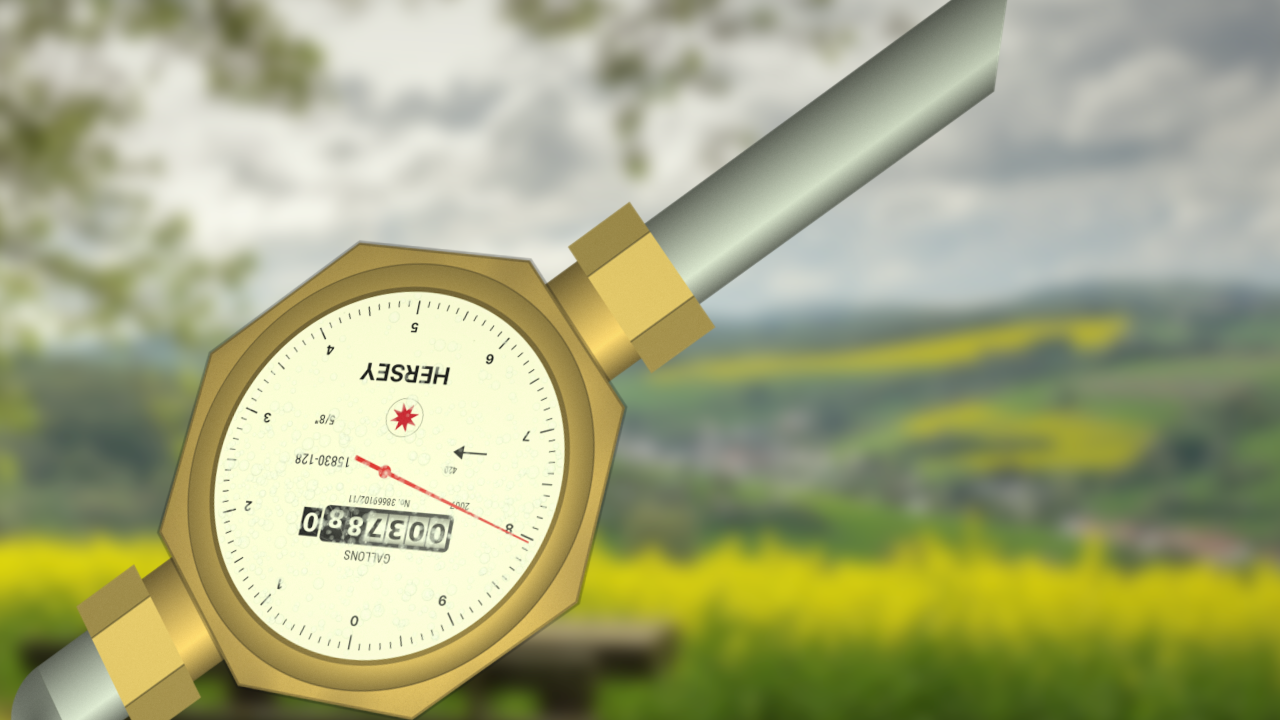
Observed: 37878.0 gal
